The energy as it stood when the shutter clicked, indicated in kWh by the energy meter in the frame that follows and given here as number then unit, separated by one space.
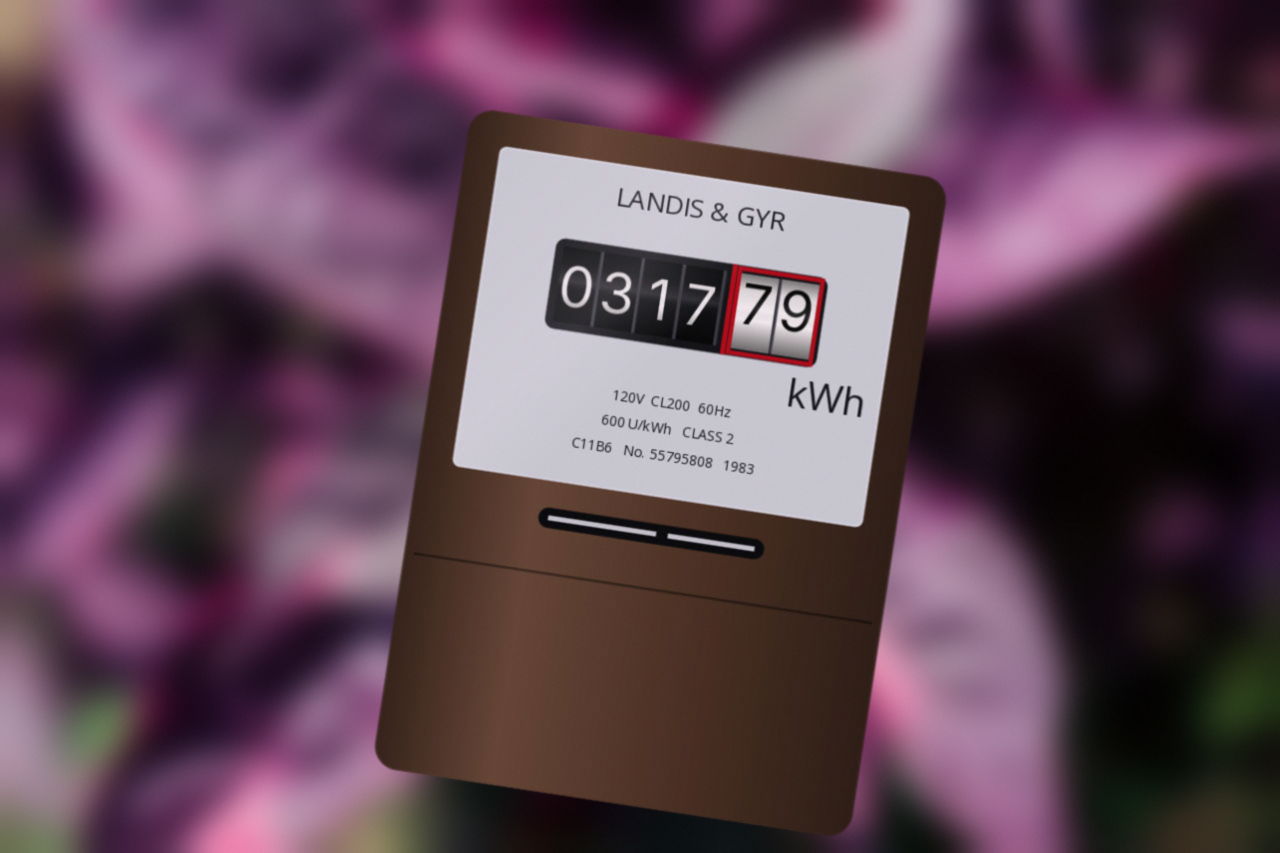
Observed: 317.79 kWh
